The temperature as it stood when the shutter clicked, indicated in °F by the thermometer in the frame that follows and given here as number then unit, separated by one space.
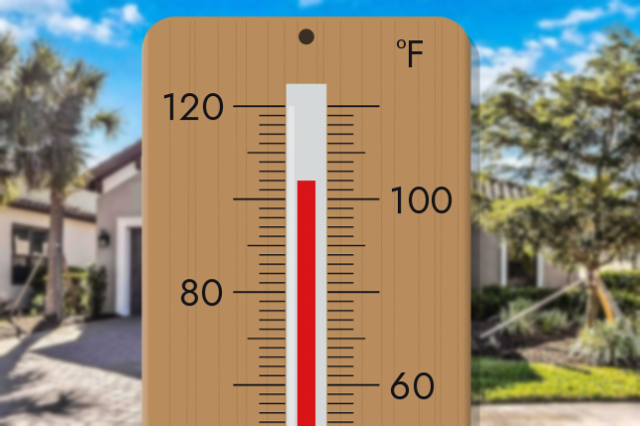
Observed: 104 °F
